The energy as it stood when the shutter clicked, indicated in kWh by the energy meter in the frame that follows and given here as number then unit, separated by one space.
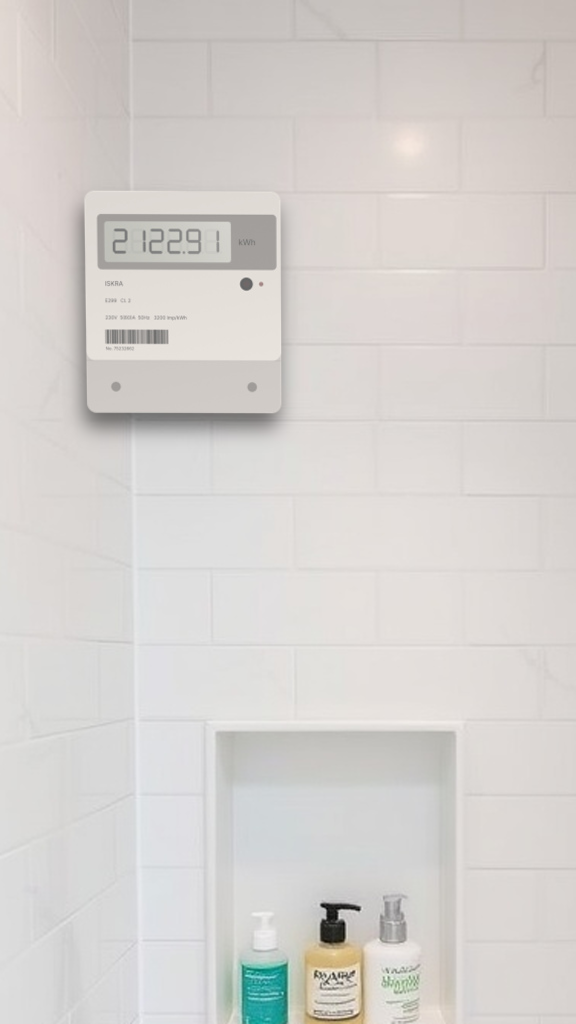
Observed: 2122.91 kWh
